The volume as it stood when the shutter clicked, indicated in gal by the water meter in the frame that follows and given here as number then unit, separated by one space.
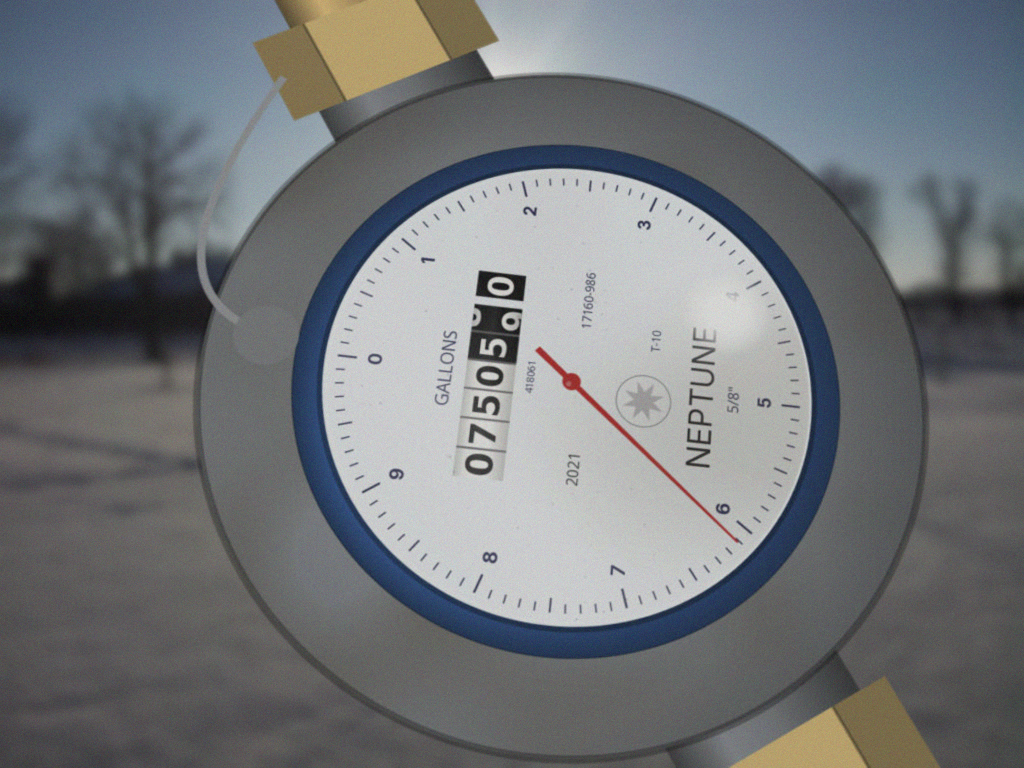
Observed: 750586.1 gal
